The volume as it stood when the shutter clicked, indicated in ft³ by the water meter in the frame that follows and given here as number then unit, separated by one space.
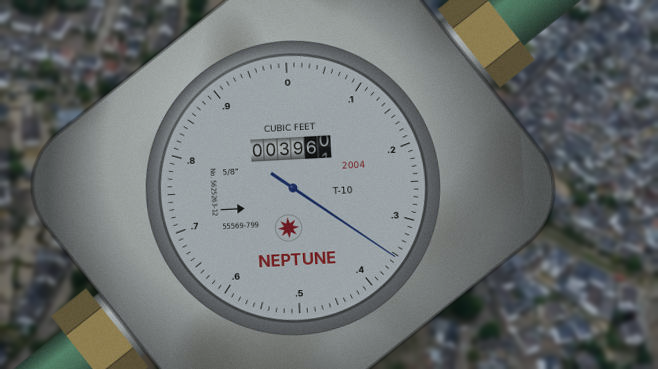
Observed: 3960.35 ft³
